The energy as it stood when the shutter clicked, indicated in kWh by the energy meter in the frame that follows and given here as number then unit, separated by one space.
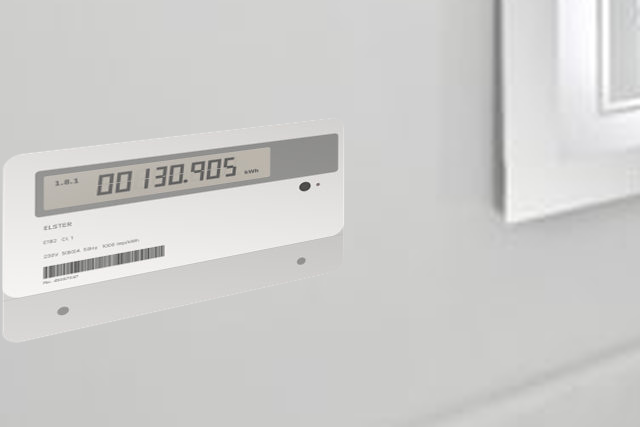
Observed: 130.905 kWh
